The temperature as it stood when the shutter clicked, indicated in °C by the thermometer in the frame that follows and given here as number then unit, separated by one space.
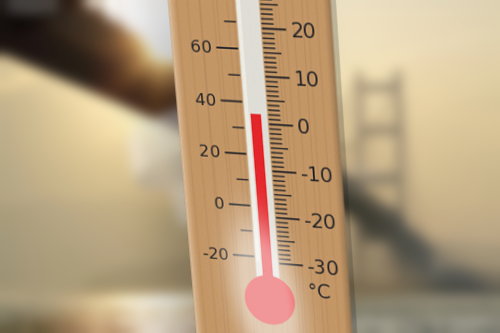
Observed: 2 °C
